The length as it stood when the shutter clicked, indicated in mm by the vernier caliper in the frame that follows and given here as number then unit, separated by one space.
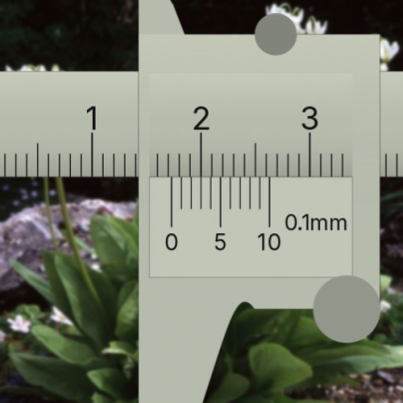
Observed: 17.3 mm
